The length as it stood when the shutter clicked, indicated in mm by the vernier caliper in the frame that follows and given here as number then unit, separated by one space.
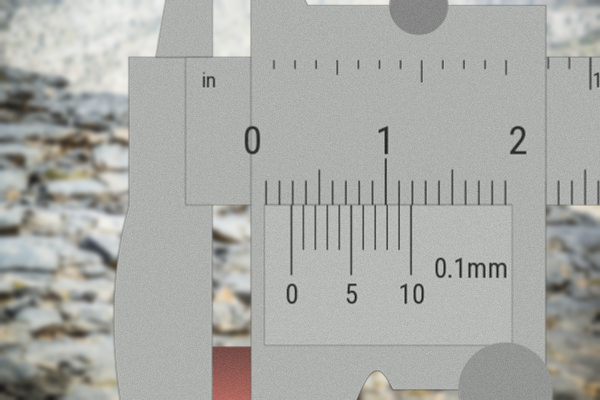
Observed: 2.9 mm
